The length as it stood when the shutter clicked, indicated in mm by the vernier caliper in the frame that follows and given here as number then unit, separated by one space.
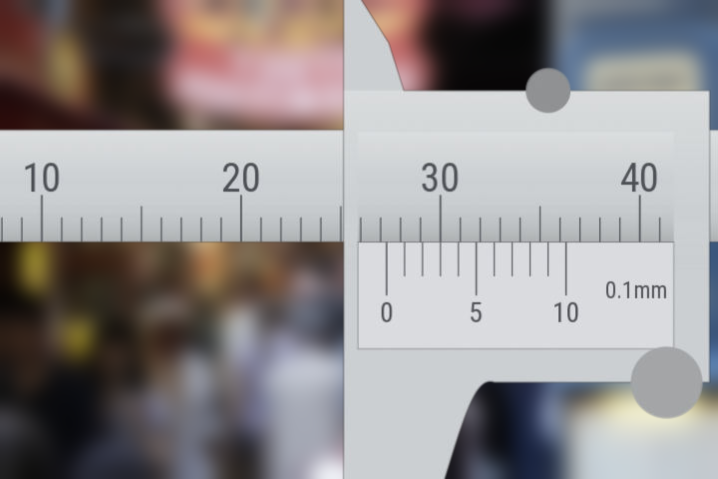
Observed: 27.3 mm
